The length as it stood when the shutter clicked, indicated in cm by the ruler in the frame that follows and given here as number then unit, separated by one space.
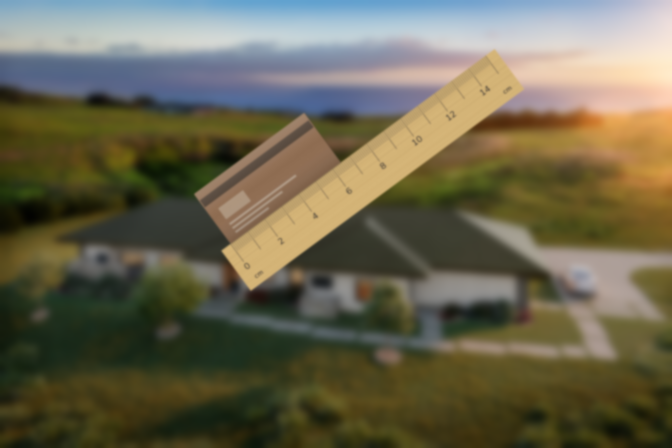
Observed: 6.5 cm
